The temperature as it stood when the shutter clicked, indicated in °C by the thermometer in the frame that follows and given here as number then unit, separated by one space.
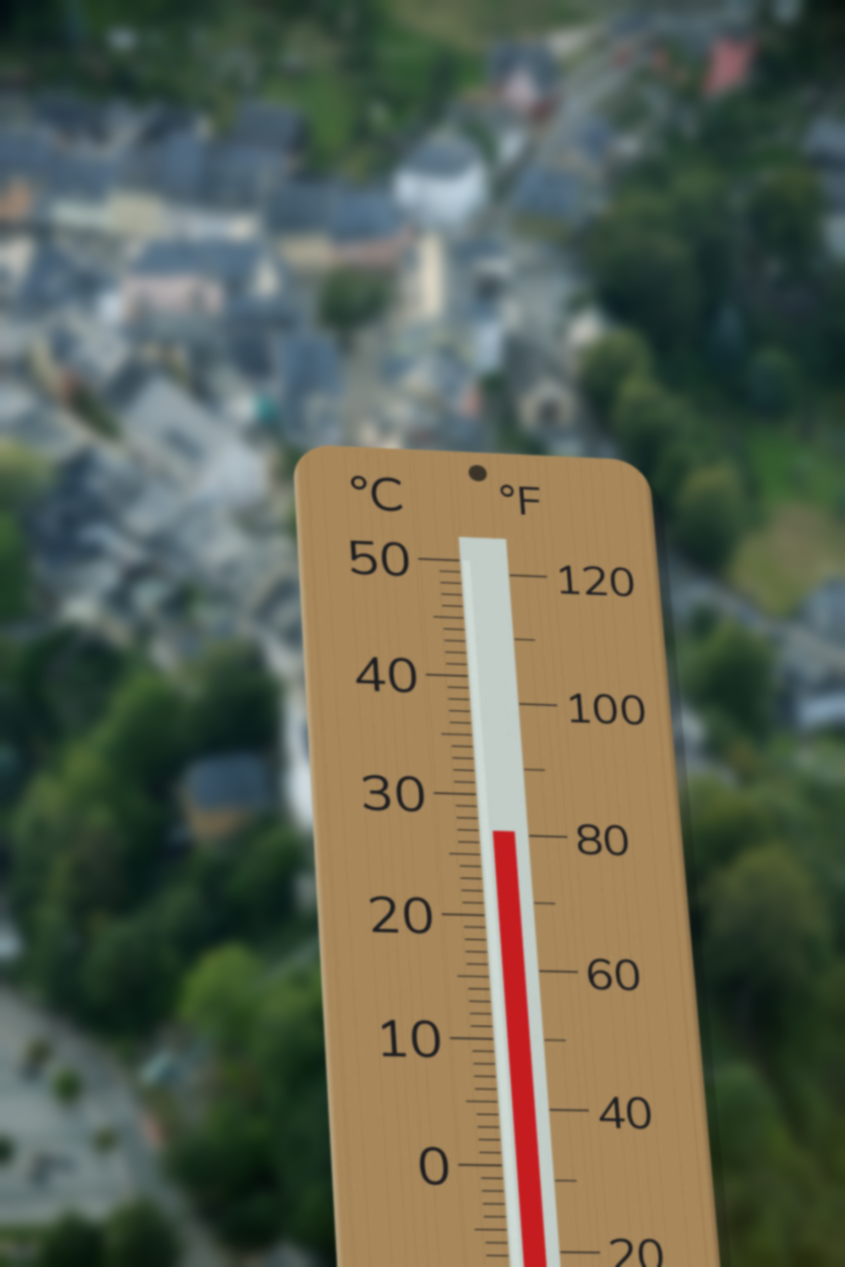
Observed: 27 °C
